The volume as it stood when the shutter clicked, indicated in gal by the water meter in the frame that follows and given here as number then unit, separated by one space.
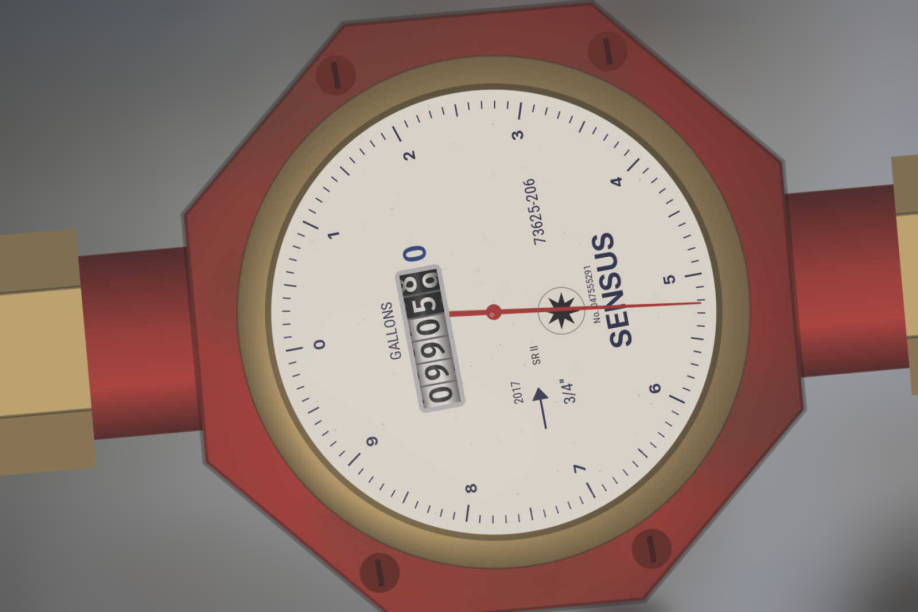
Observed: 990585.2 gal
